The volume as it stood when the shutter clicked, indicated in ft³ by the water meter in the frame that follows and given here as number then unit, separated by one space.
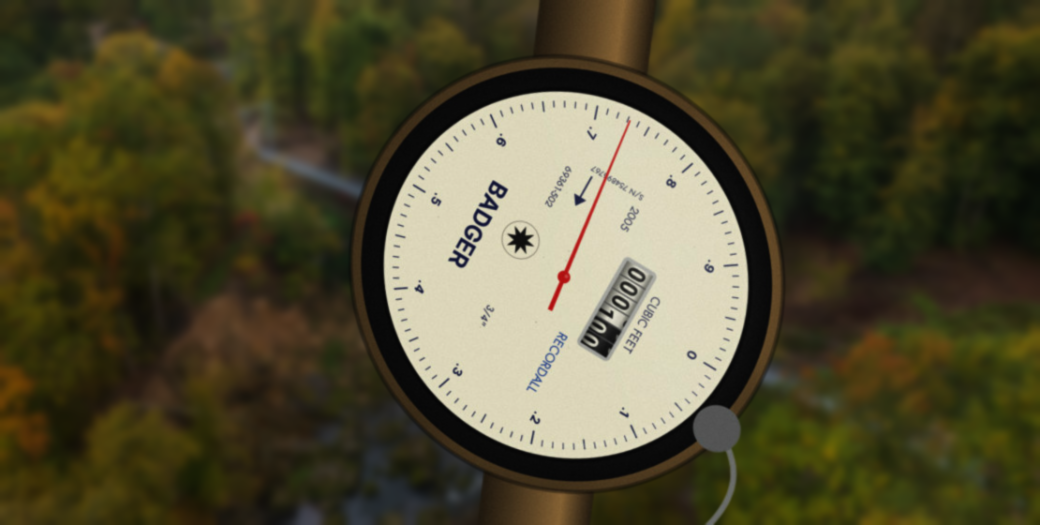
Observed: 99.73 ft³
